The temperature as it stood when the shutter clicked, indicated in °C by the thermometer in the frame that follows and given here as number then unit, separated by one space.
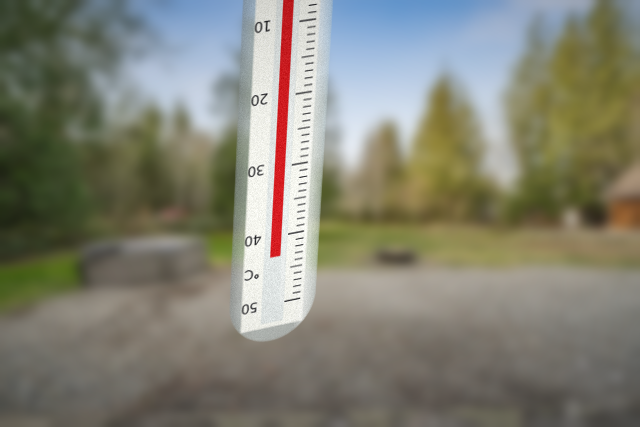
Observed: 43 °C
